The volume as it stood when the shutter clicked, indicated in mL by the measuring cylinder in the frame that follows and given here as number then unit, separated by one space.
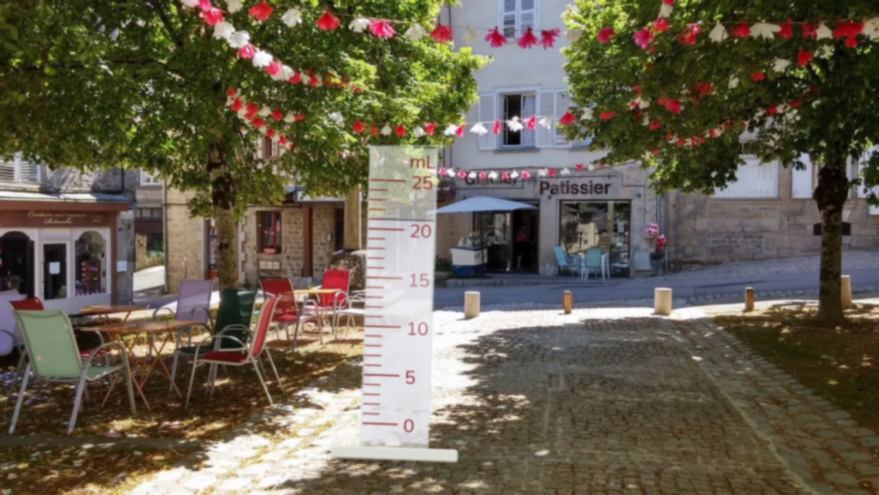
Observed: 21 mL
